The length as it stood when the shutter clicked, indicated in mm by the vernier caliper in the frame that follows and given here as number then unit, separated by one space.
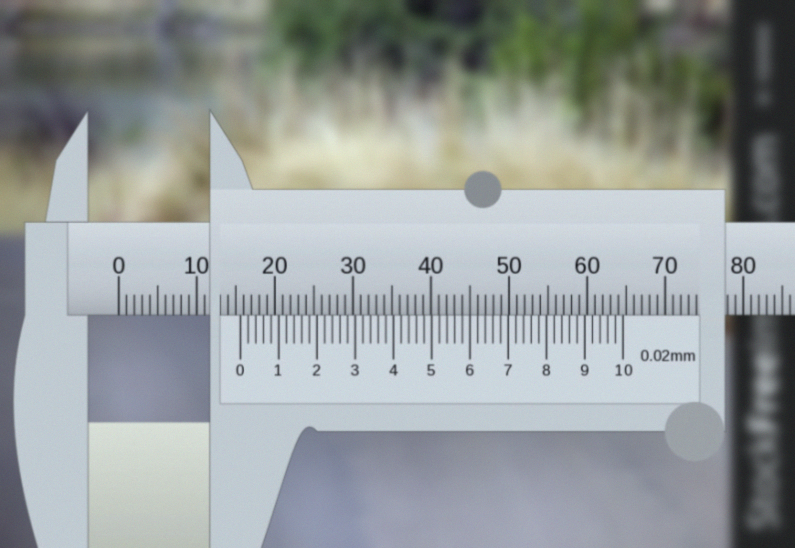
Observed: 15.6 mm
